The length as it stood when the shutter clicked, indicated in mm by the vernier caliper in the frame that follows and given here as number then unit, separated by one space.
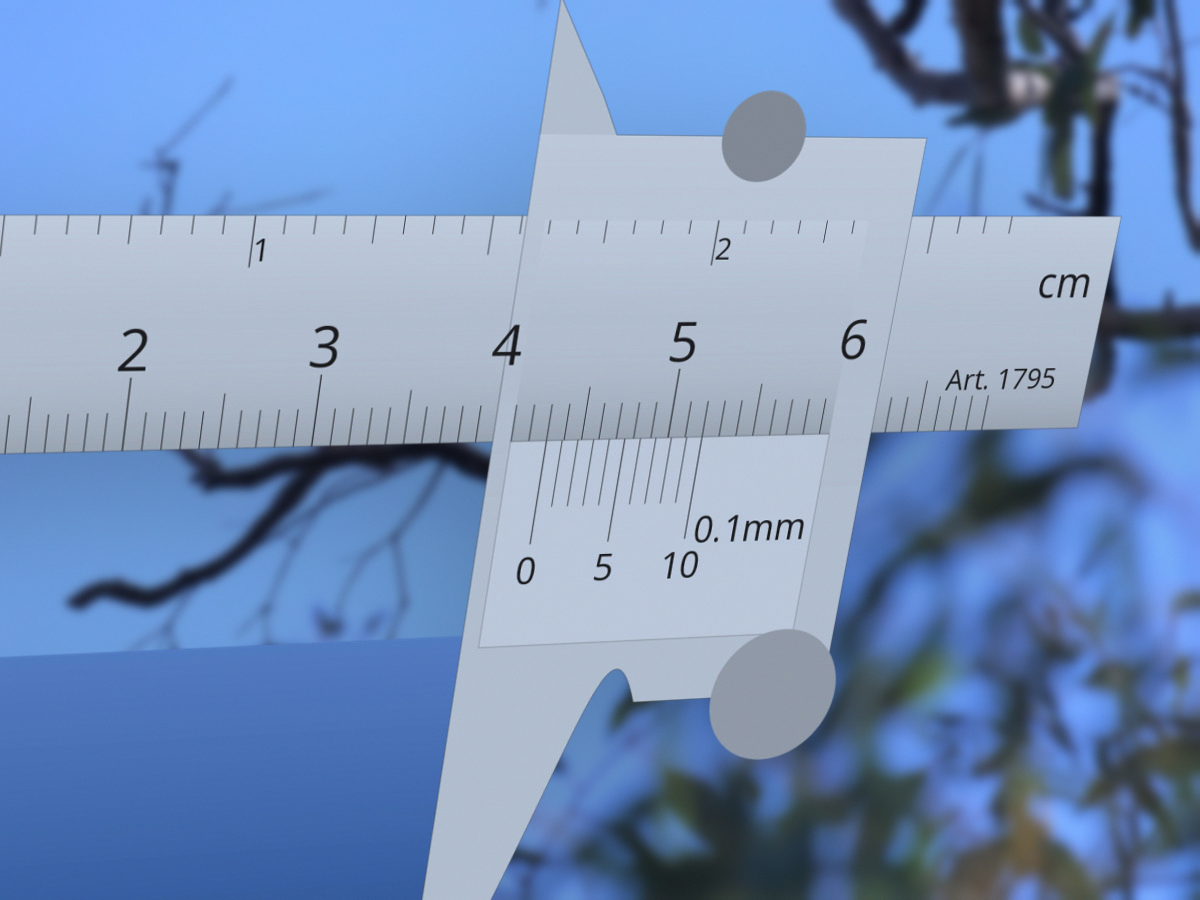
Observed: 43.0 mm
